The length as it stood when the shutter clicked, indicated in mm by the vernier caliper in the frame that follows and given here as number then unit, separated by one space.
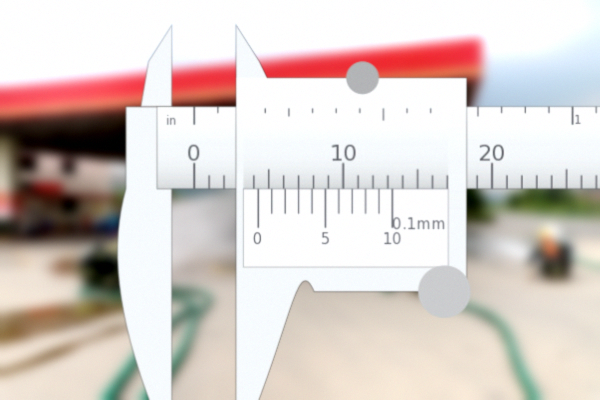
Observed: 4.3 mm
